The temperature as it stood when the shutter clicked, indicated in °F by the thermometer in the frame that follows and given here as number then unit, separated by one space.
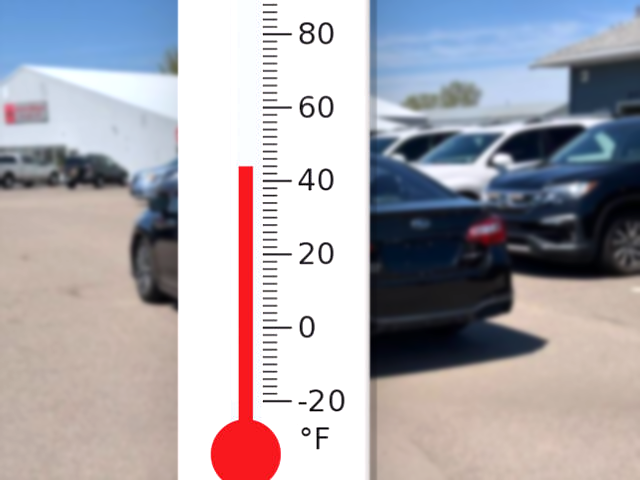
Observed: 44 °F
